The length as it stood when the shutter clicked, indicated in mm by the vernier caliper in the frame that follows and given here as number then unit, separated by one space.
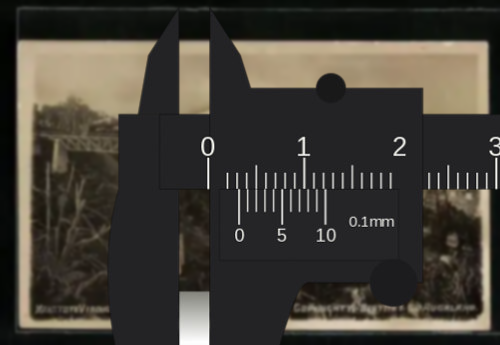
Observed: 3.2 mm
